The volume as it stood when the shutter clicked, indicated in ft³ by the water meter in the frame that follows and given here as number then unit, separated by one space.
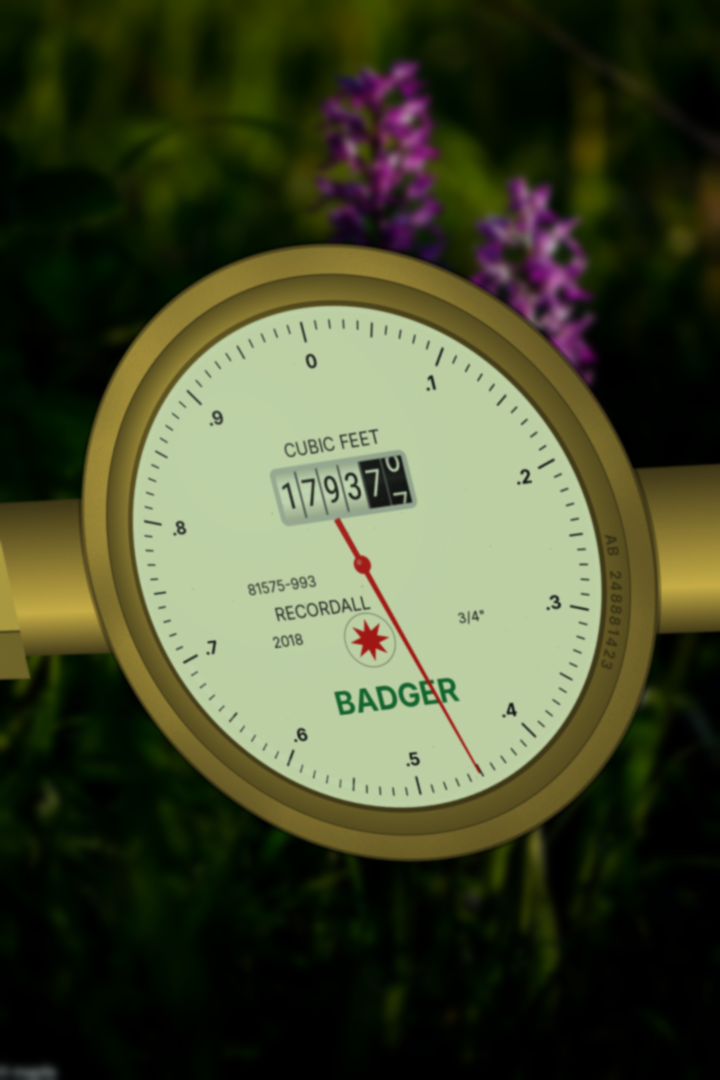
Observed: 179376.45 ft³
